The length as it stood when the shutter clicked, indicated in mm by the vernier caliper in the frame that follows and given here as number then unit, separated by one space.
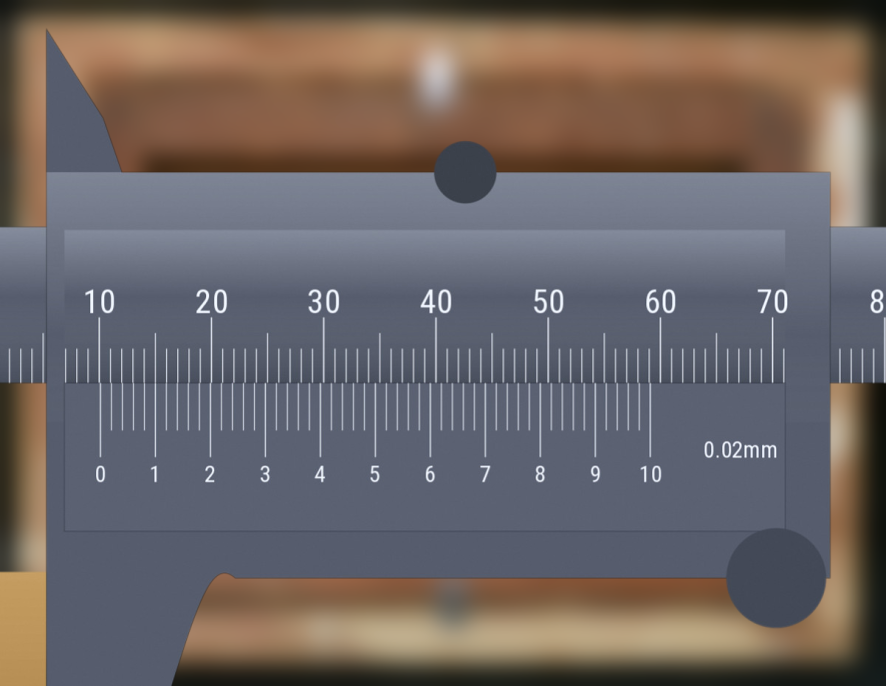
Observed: 10.1 mm
